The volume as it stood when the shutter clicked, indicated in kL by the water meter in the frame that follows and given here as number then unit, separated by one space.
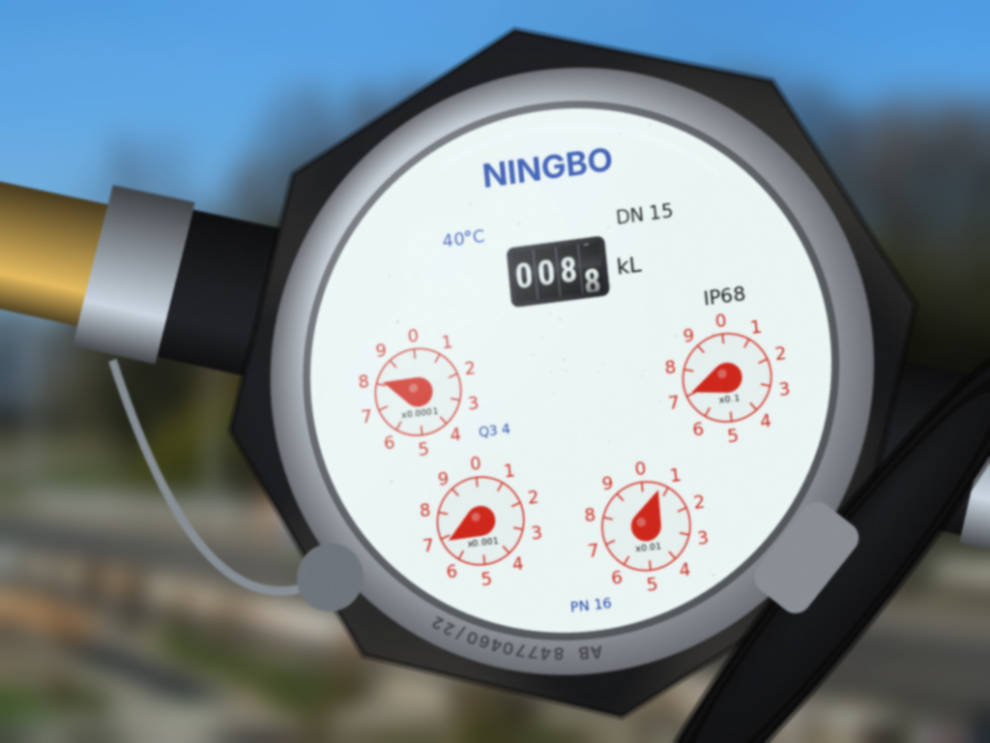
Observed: 87.7068 kL
